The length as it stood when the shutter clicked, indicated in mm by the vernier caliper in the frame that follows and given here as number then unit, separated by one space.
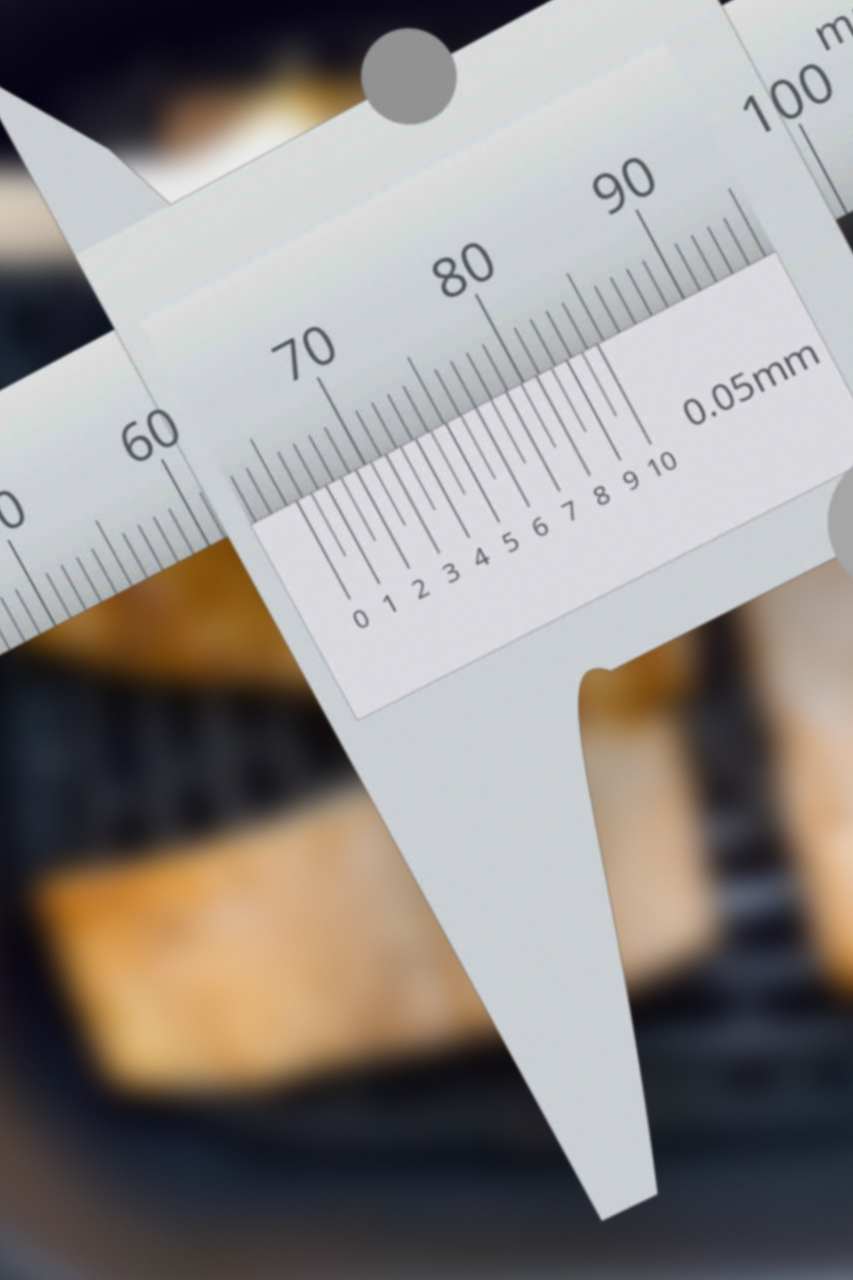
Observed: 65.6 mm
